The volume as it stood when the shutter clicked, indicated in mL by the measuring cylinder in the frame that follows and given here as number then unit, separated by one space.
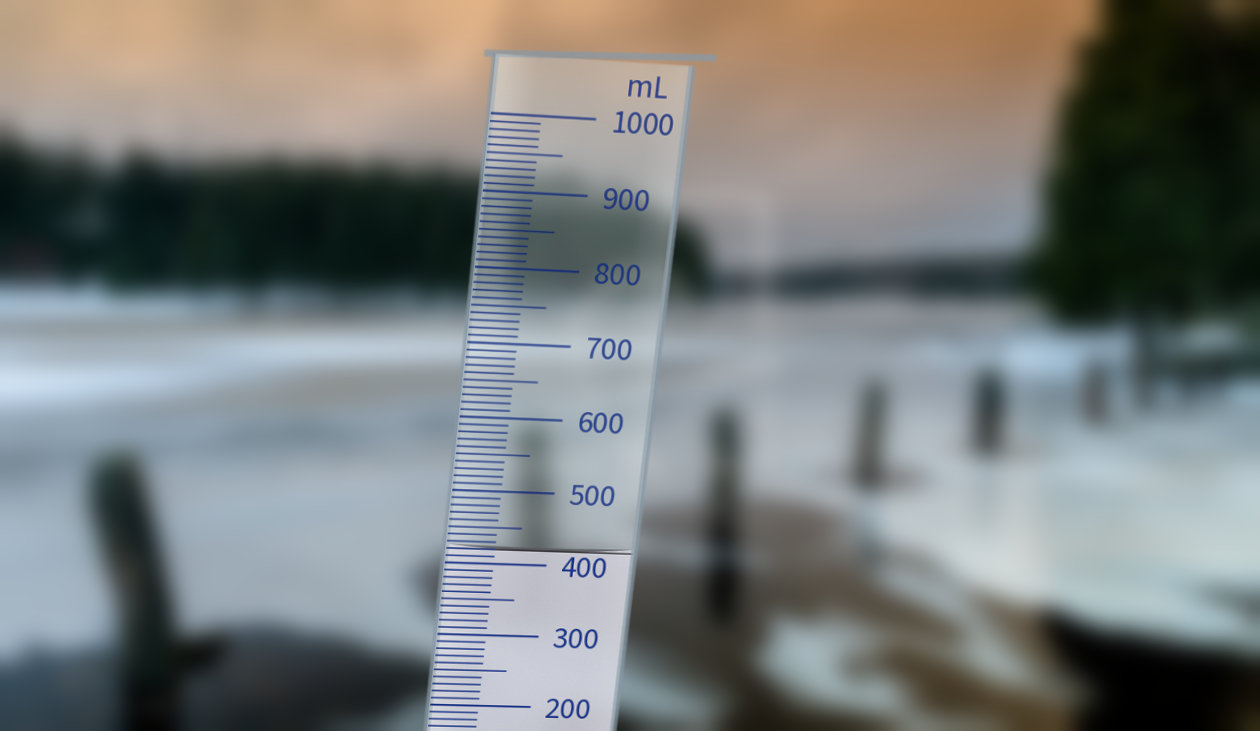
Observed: 420 mL
